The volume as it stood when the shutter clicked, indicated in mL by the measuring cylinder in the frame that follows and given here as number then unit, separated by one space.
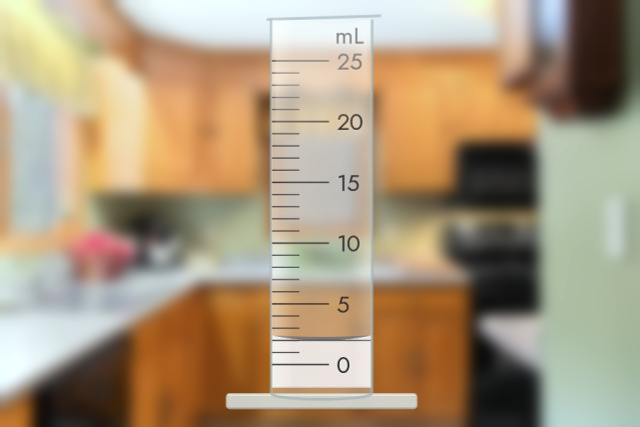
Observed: 2 mL
